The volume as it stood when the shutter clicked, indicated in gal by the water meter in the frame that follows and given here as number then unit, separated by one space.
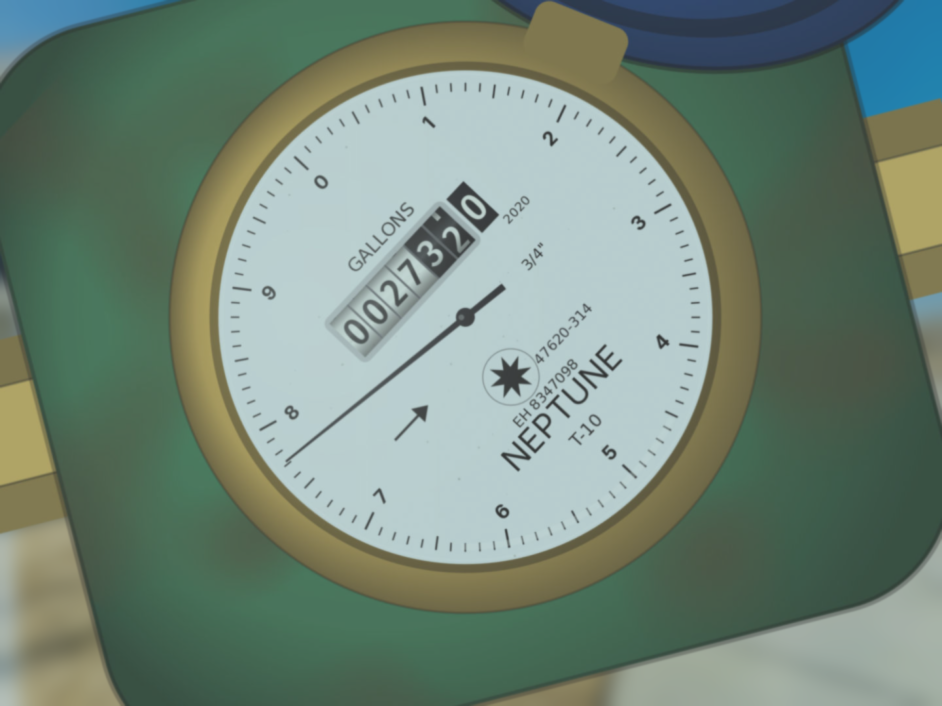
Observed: 27317.7 gal
